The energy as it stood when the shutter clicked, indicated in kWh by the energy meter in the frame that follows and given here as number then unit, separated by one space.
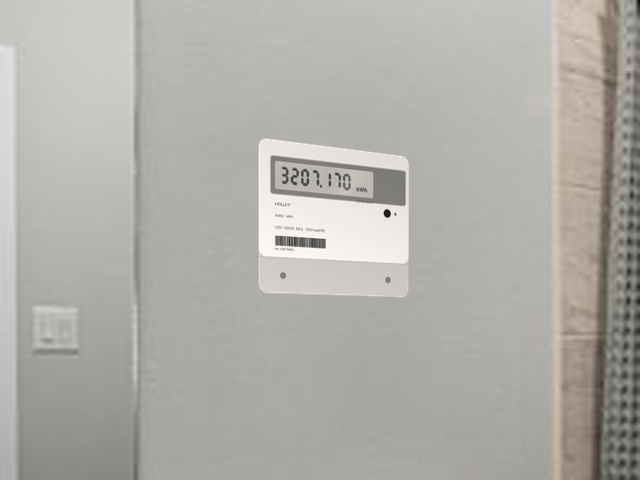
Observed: 3207.170 kWh
